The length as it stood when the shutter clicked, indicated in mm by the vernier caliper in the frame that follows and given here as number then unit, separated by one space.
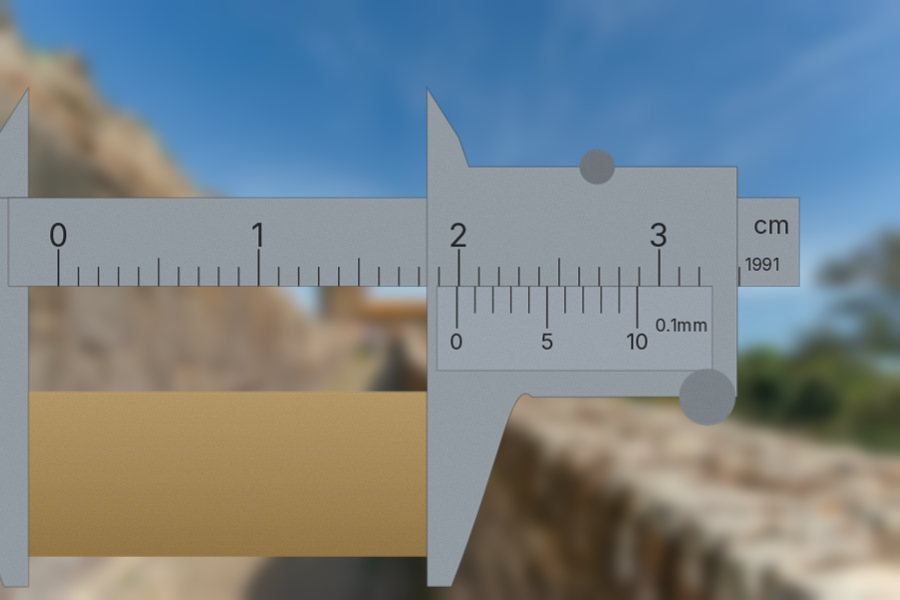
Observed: 19.9 mm
